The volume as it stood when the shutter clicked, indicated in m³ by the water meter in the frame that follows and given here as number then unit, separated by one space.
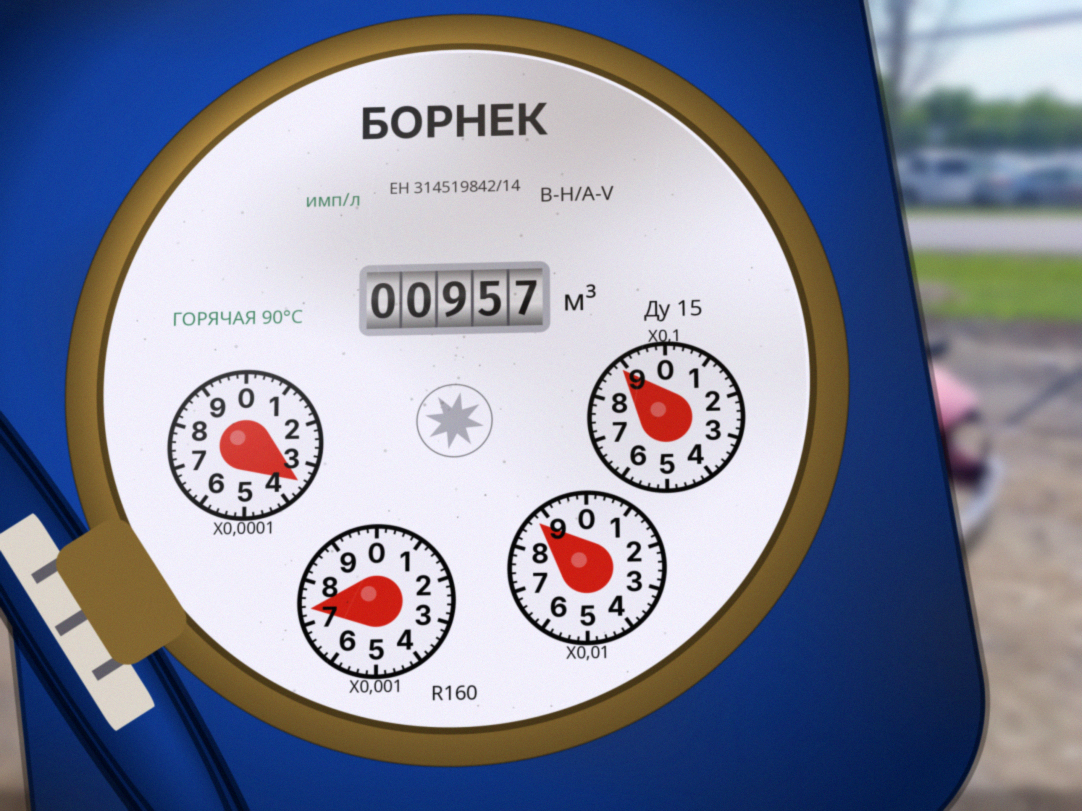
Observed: 957.8873 m³
